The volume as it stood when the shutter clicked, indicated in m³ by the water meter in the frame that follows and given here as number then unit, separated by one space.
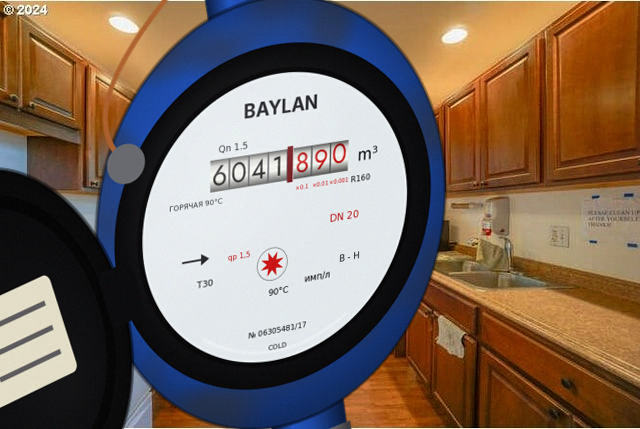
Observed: 6041.890 m³
